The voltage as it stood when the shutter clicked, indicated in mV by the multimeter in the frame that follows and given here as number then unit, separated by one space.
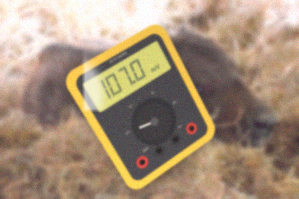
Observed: 107.0 mV
